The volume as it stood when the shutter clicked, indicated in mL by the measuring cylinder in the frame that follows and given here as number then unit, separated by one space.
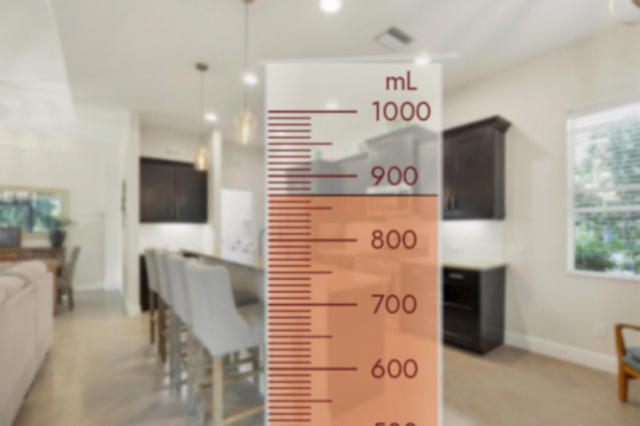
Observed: 870 mL
